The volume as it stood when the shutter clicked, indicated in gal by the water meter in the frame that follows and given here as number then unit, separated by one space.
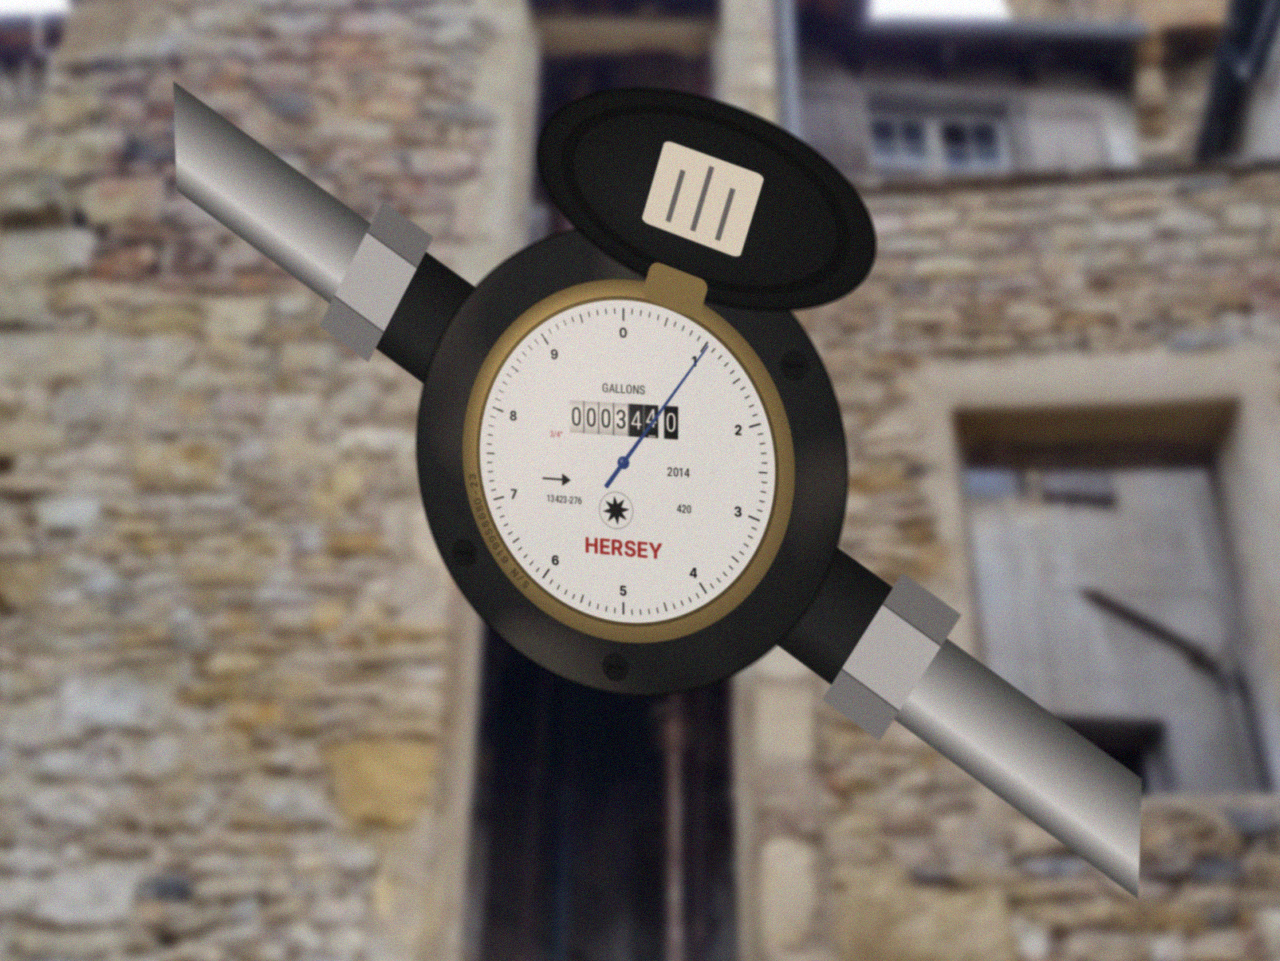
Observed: 3441.0 gal
